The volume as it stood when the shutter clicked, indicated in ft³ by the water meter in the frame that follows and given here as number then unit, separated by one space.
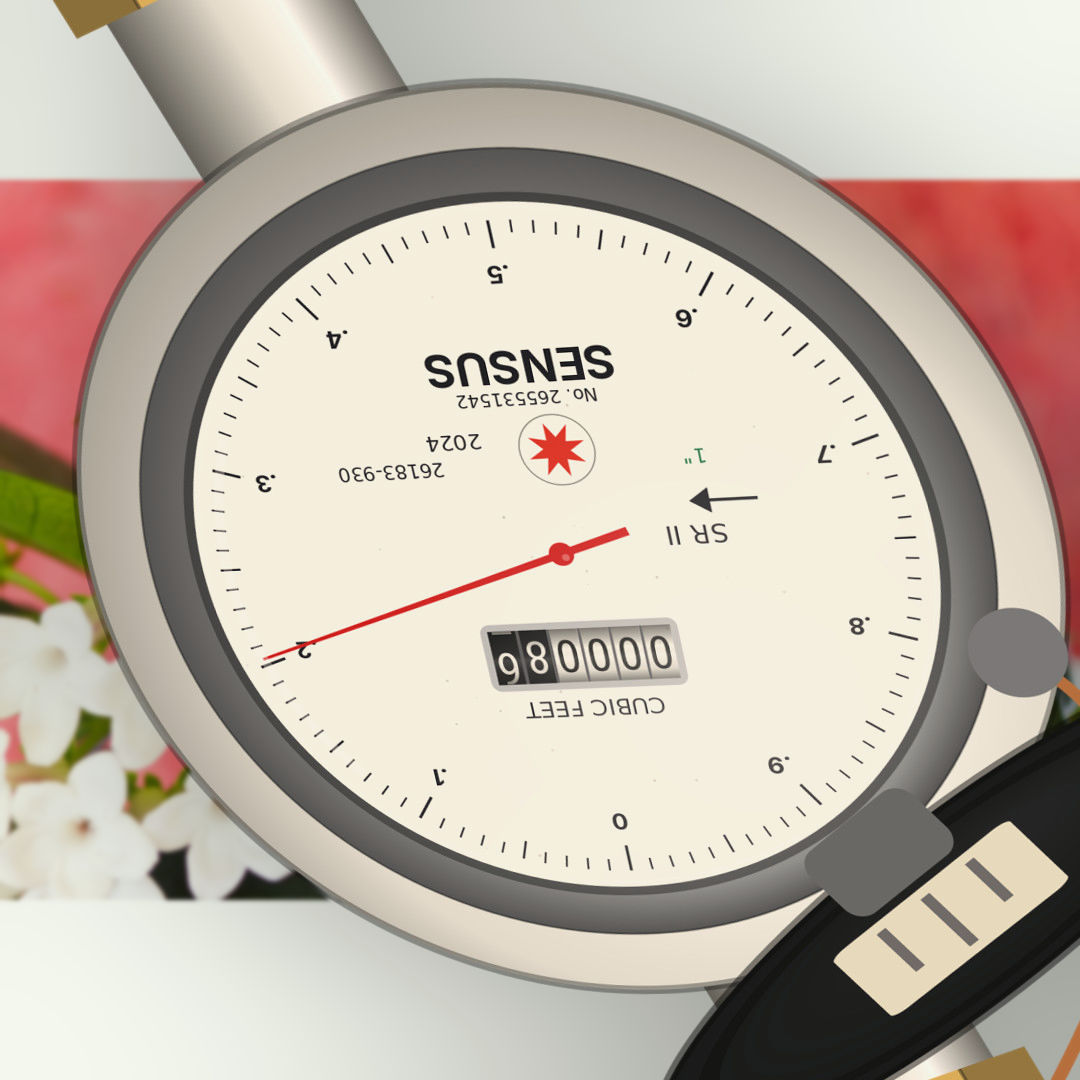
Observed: 86.20 ft³
